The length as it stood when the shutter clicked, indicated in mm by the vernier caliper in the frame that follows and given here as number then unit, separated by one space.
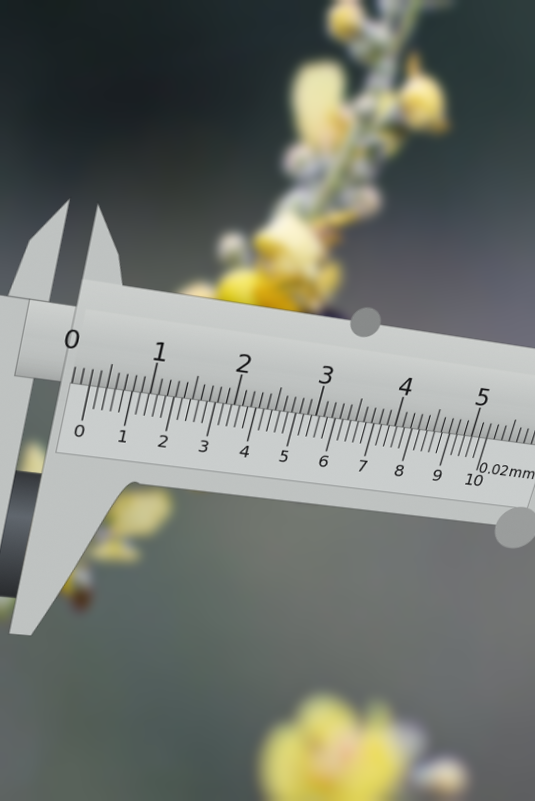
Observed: 3.0 mm
